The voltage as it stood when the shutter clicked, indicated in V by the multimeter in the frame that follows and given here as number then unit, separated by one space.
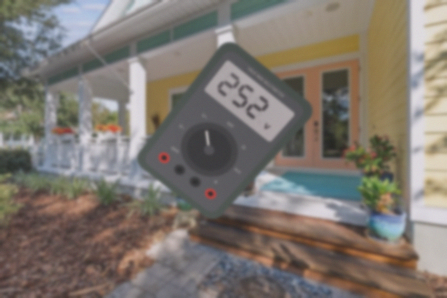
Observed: 252 V
